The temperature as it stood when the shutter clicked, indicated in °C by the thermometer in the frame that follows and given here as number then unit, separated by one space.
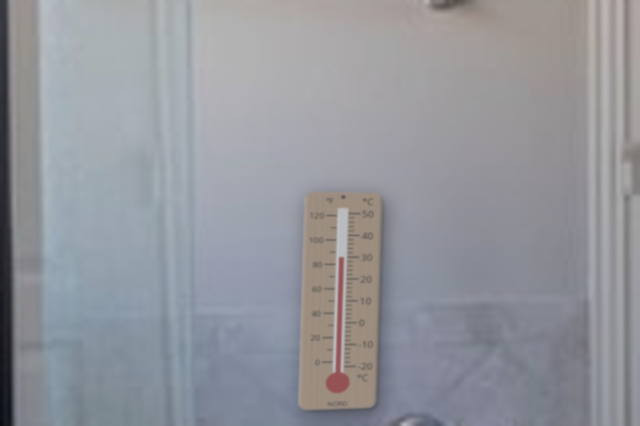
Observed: 30 °C
